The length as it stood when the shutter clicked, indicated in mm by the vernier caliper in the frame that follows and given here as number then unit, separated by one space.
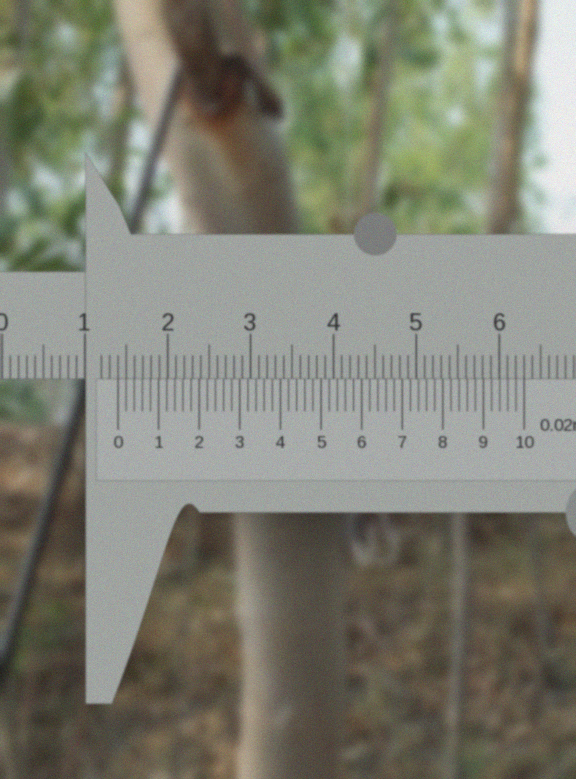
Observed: 14.0 mm
